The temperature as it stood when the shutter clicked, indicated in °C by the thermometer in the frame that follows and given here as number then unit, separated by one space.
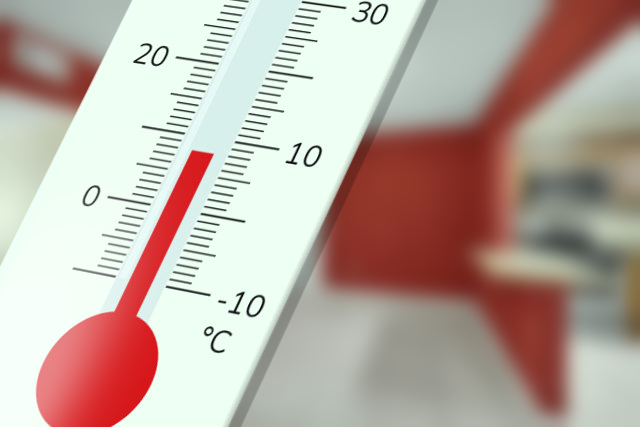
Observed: 8 °C
